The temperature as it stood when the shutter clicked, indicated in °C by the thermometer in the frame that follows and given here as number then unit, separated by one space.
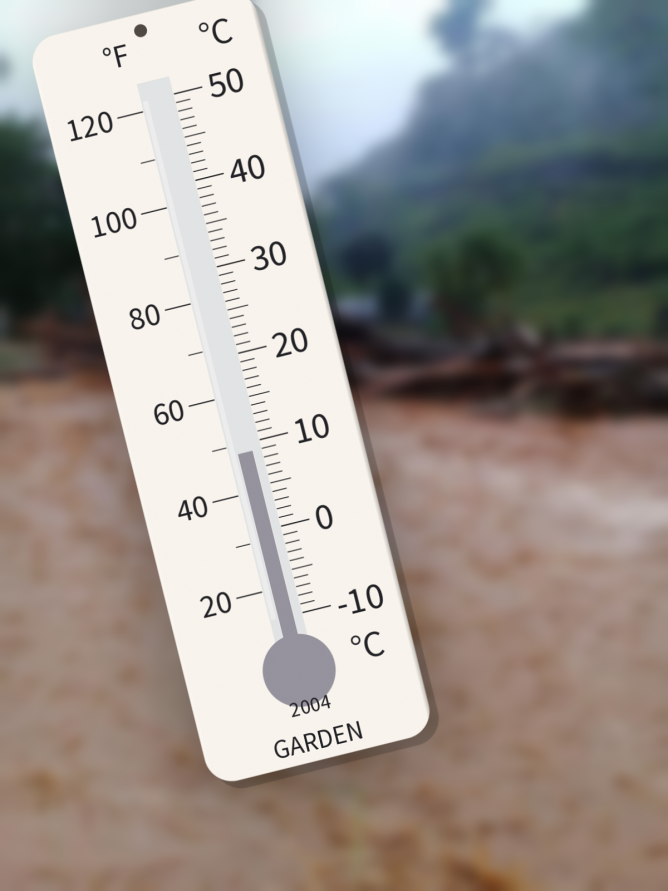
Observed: 9 °C
